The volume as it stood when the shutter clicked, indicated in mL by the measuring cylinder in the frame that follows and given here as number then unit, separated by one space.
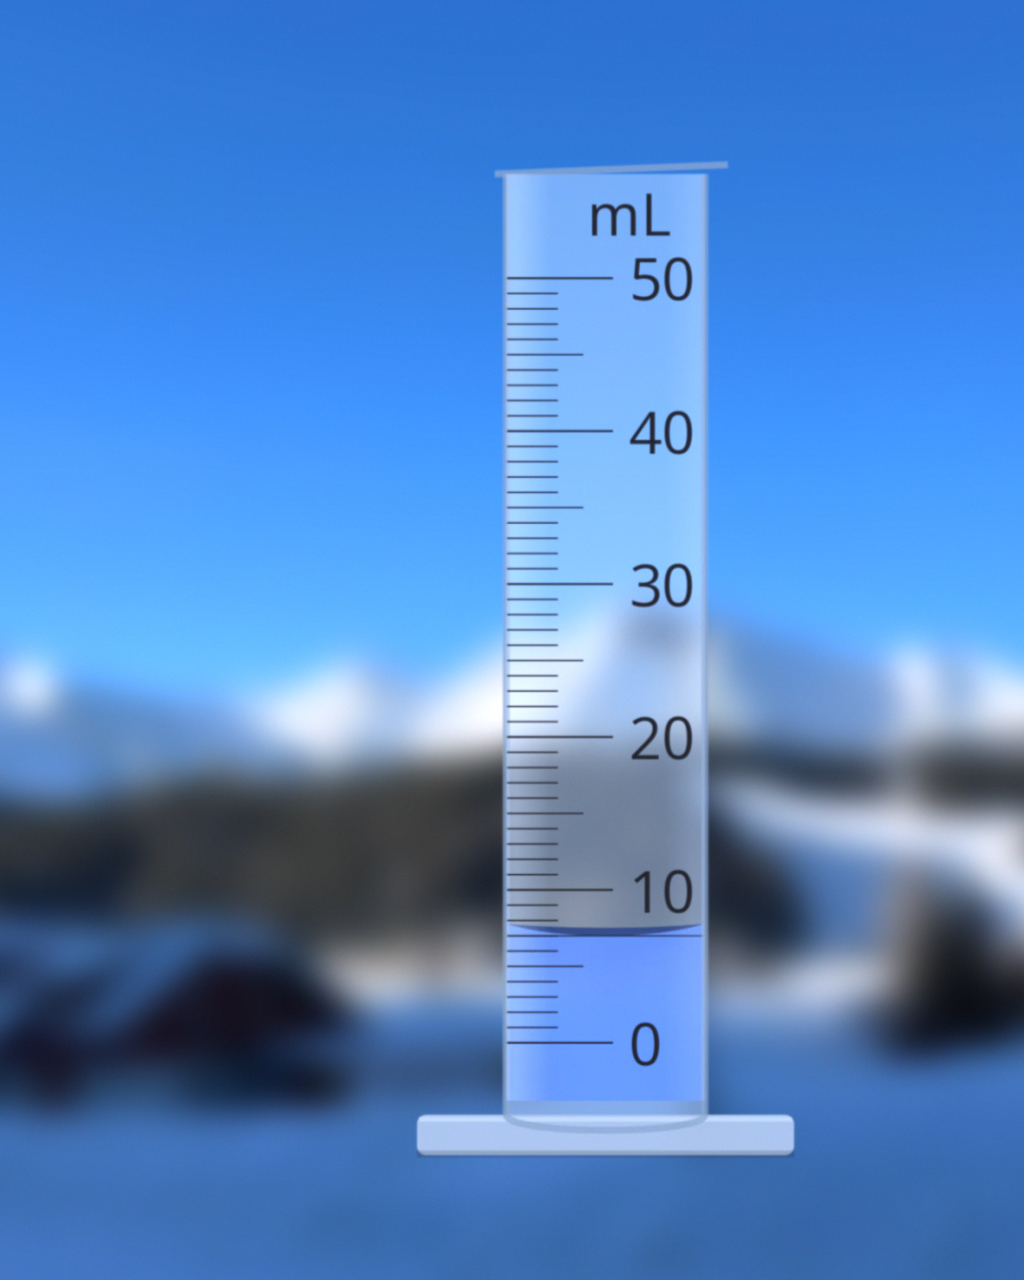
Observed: 7 mL
